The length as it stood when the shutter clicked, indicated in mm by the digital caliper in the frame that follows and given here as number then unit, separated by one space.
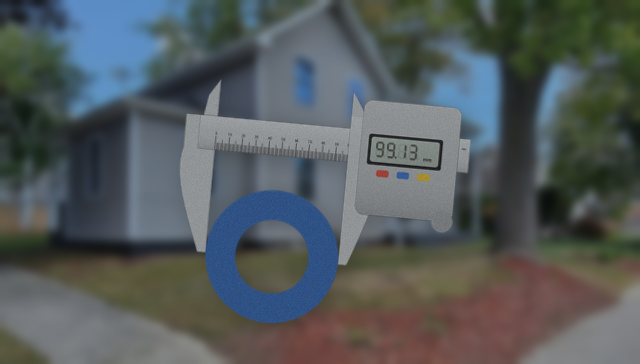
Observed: 99.13 mm
